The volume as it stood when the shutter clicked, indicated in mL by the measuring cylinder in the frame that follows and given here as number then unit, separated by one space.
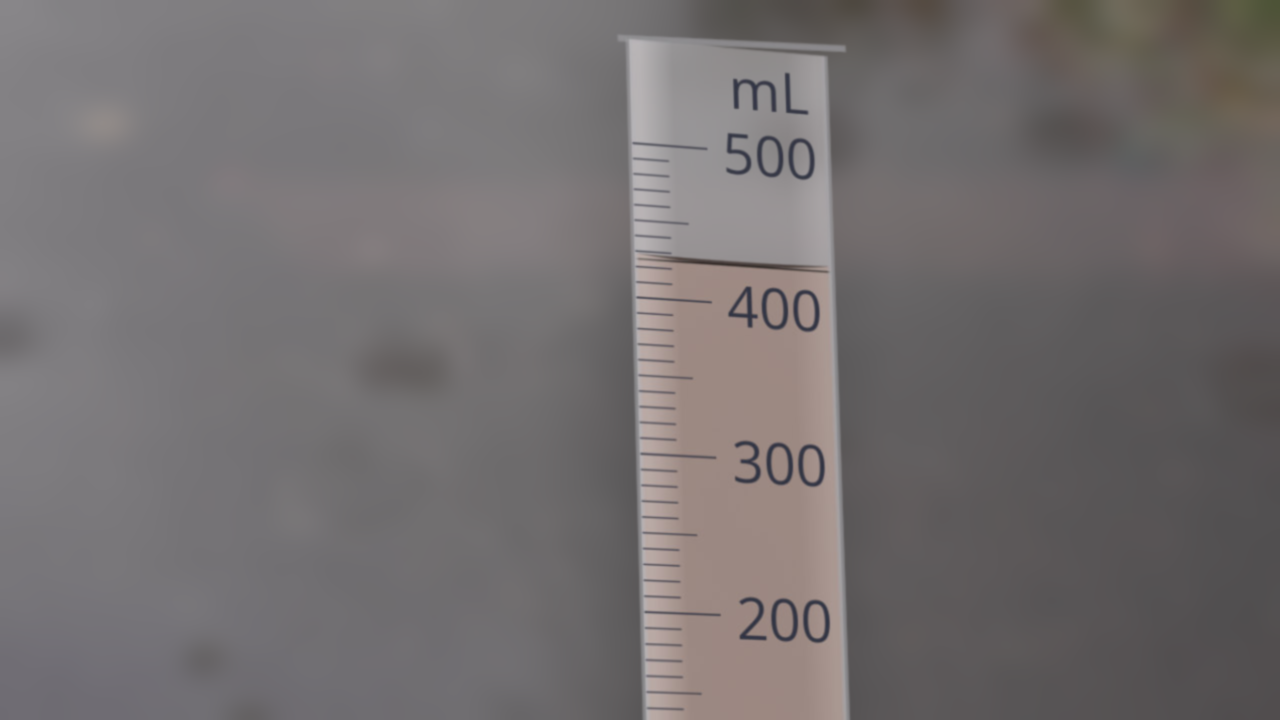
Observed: 425 mL
